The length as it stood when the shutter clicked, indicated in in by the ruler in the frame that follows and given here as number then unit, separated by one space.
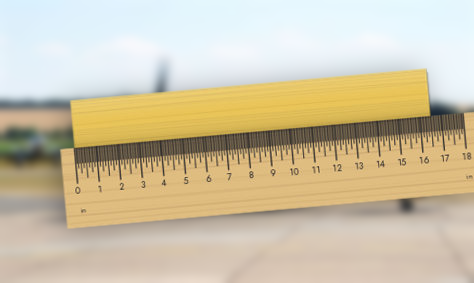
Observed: 16.5 in
